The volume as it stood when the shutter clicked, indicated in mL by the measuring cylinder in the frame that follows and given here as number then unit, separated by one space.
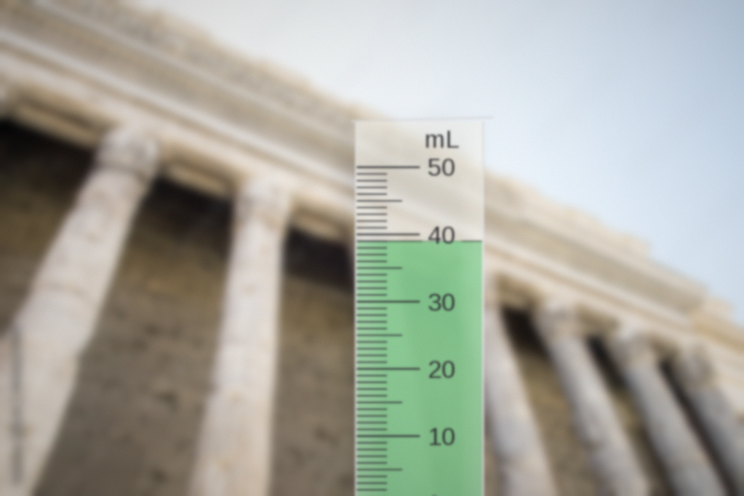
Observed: 39 mL
